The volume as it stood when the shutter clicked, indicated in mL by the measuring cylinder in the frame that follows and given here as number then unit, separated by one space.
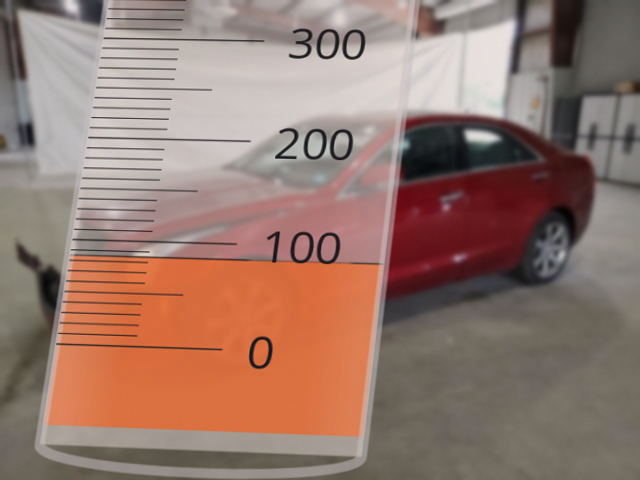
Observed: 85 mL
